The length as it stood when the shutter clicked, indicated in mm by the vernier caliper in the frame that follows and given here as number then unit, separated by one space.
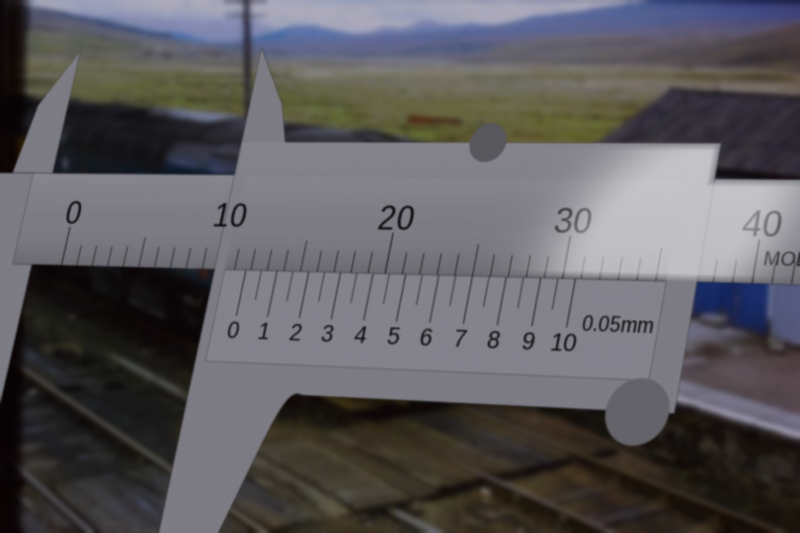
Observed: 11.7 mm
